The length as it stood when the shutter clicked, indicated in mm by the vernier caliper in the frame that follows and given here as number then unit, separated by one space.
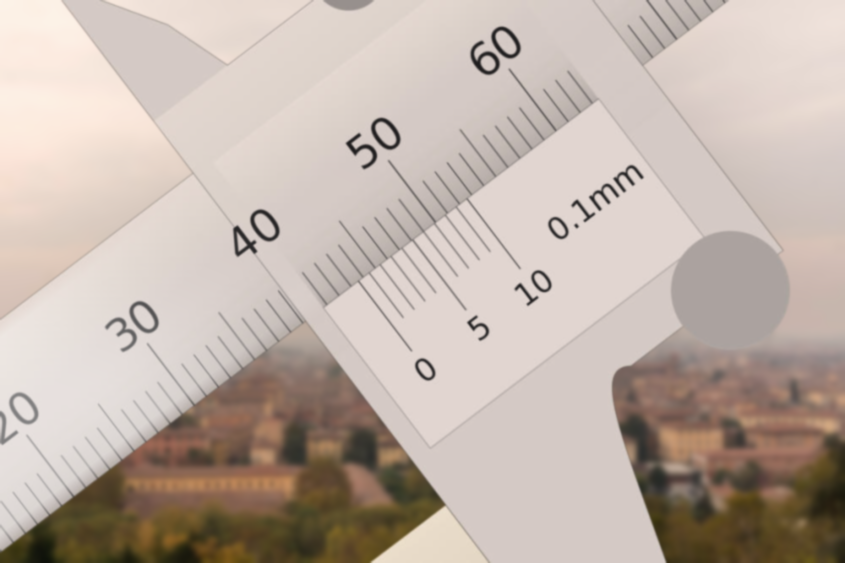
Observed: 43.6 mm
